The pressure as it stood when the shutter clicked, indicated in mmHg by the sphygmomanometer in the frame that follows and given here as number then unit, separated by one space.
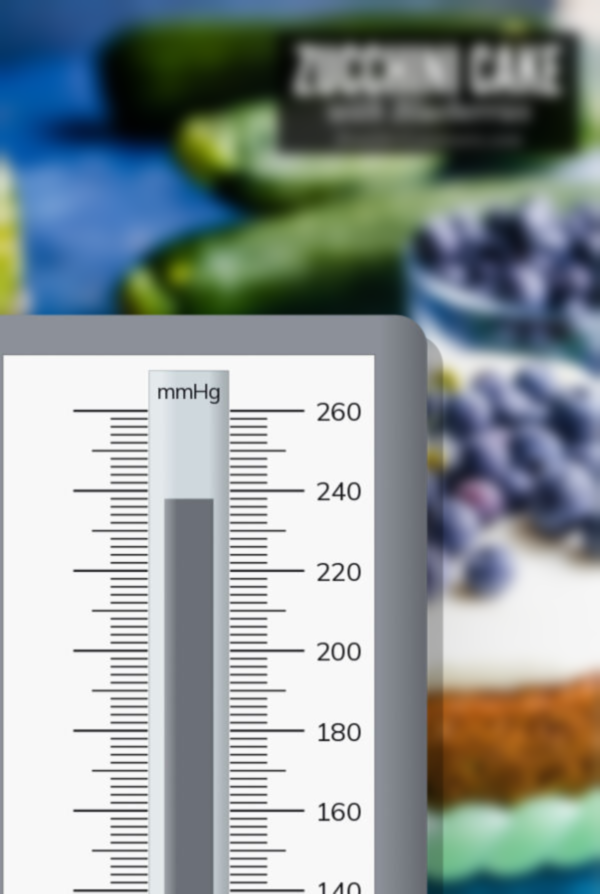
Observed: 238 mmHg
